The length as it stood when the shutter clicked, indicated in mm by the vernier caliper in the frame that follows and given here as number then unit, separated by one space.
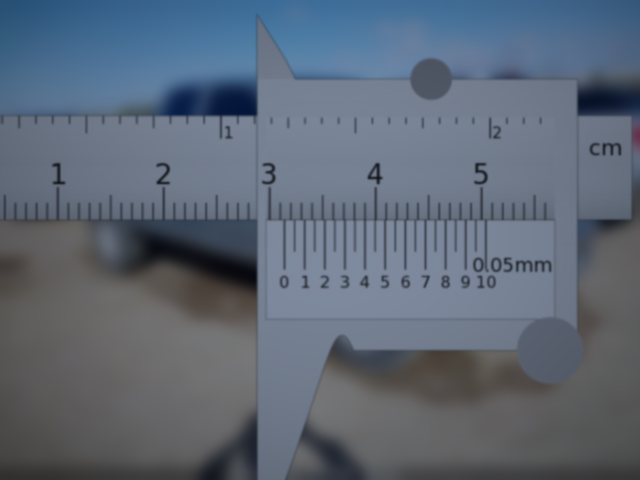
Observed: 31.4 mm
